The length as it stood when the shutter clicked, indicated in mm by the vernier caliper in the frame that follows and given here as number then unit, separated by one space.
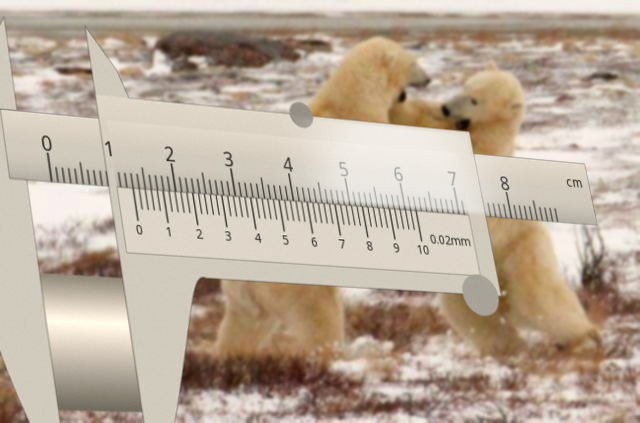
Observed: 13.0 mm
